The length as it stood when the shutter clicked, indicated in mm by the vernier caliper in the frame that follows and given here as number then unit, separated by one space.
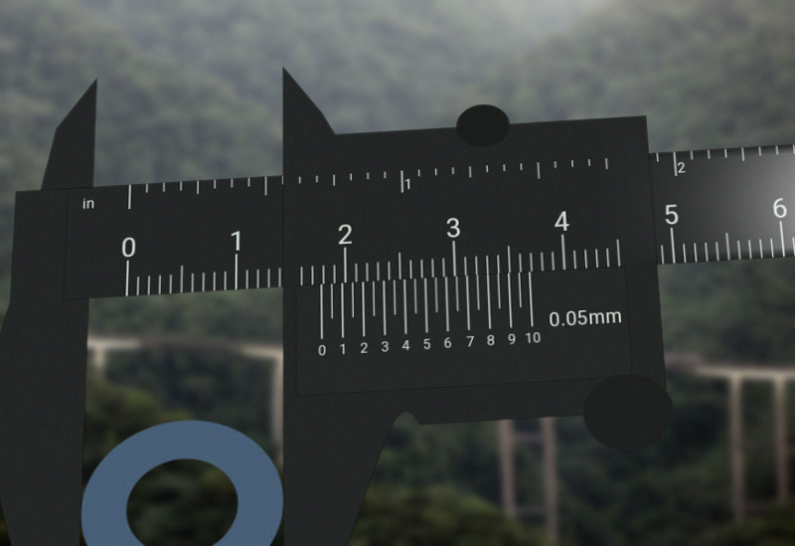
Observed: 17.8 mm
